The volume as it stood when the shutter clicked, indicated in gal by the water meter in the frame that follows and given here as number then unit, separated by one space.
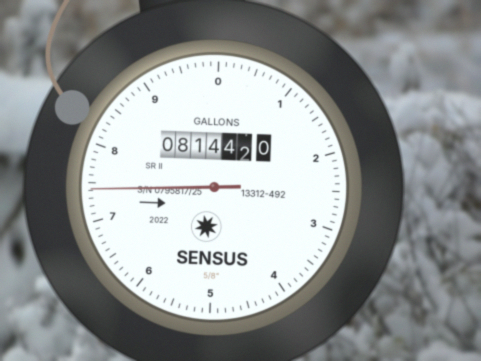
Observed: 814417.4 gal
